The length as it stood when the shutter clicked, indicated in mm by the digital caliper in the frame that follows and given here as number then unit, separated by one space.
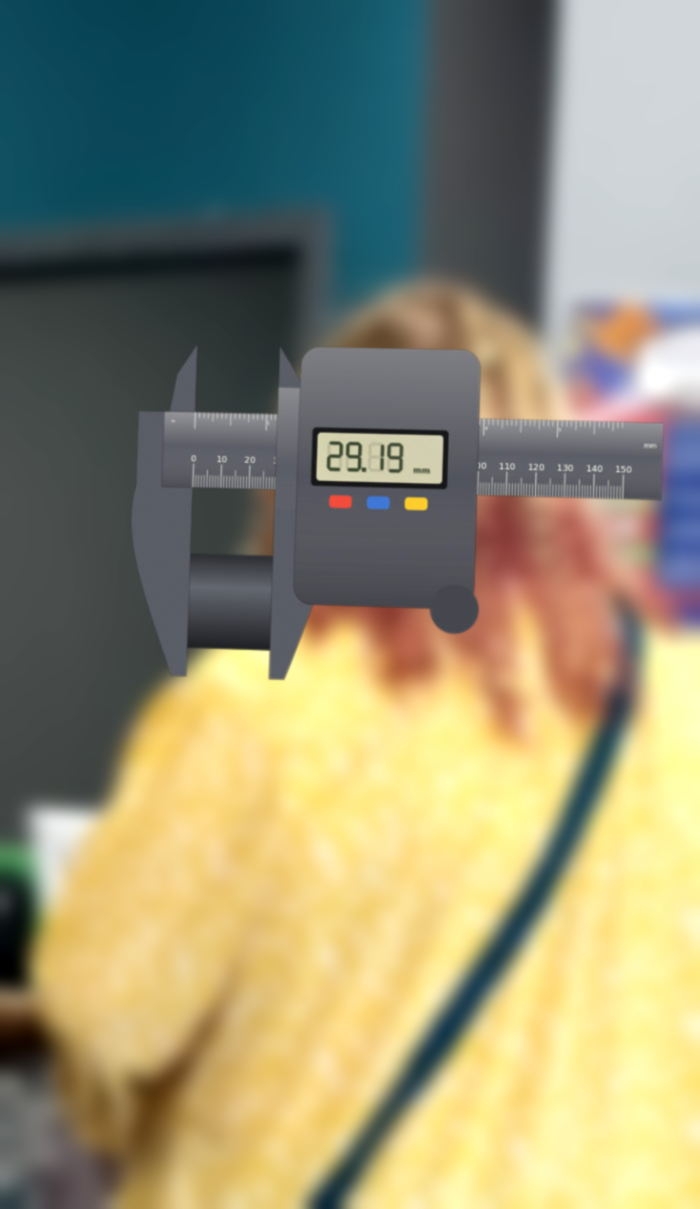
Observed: 29.19 mm
